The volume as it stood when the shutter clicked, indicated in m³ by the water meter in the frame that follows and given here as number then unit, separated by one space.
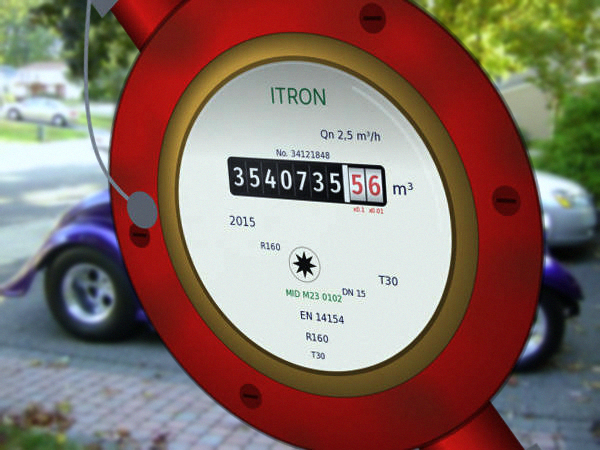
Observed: 3540735.56 m³
